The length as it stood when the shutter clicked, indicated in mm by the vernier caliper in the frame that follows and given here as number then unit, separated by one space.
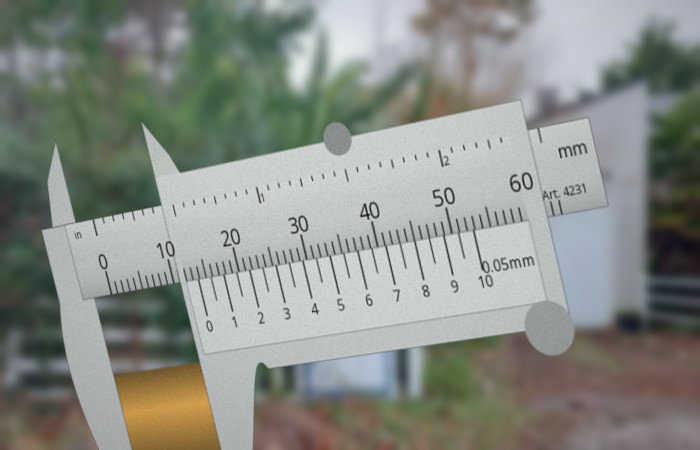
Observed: 13.8 mm
